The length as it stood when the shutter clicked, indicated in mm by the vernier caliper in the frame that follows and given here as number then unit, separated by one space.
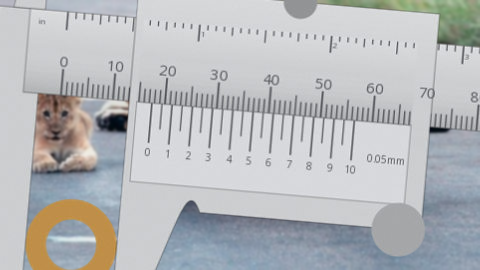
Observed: 17.5 mm
